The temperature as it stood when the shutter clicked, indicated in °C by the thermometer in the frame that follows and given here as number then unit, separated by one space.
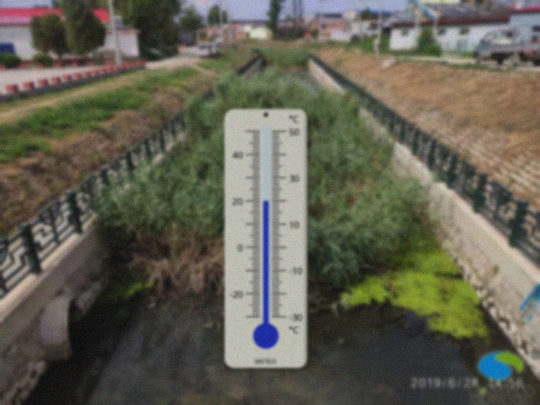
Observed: 20 °C
